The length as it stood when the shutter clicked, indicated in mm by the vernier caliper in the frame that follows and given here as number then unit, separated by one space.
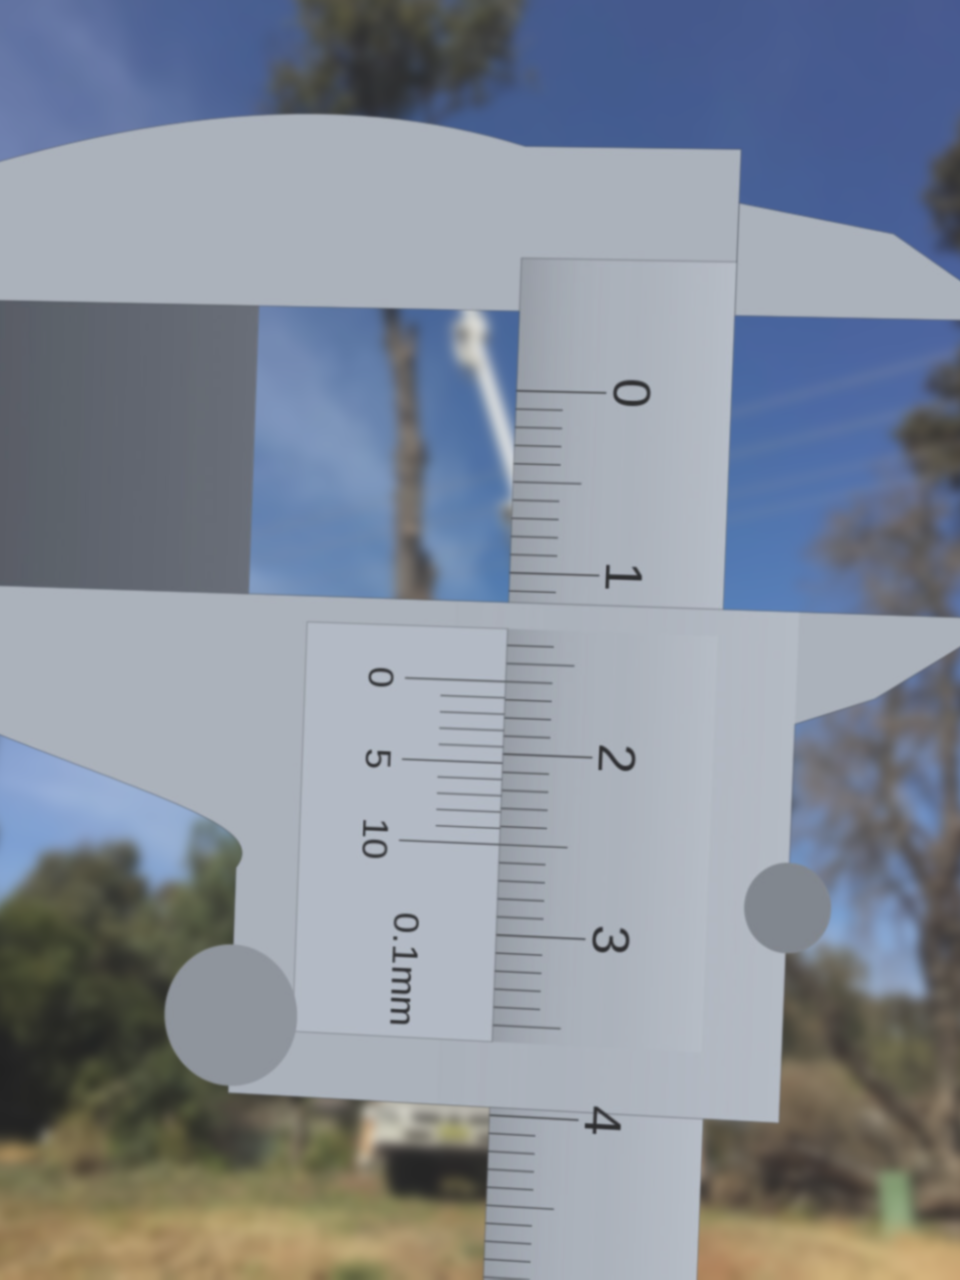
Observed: 16.0 mm
